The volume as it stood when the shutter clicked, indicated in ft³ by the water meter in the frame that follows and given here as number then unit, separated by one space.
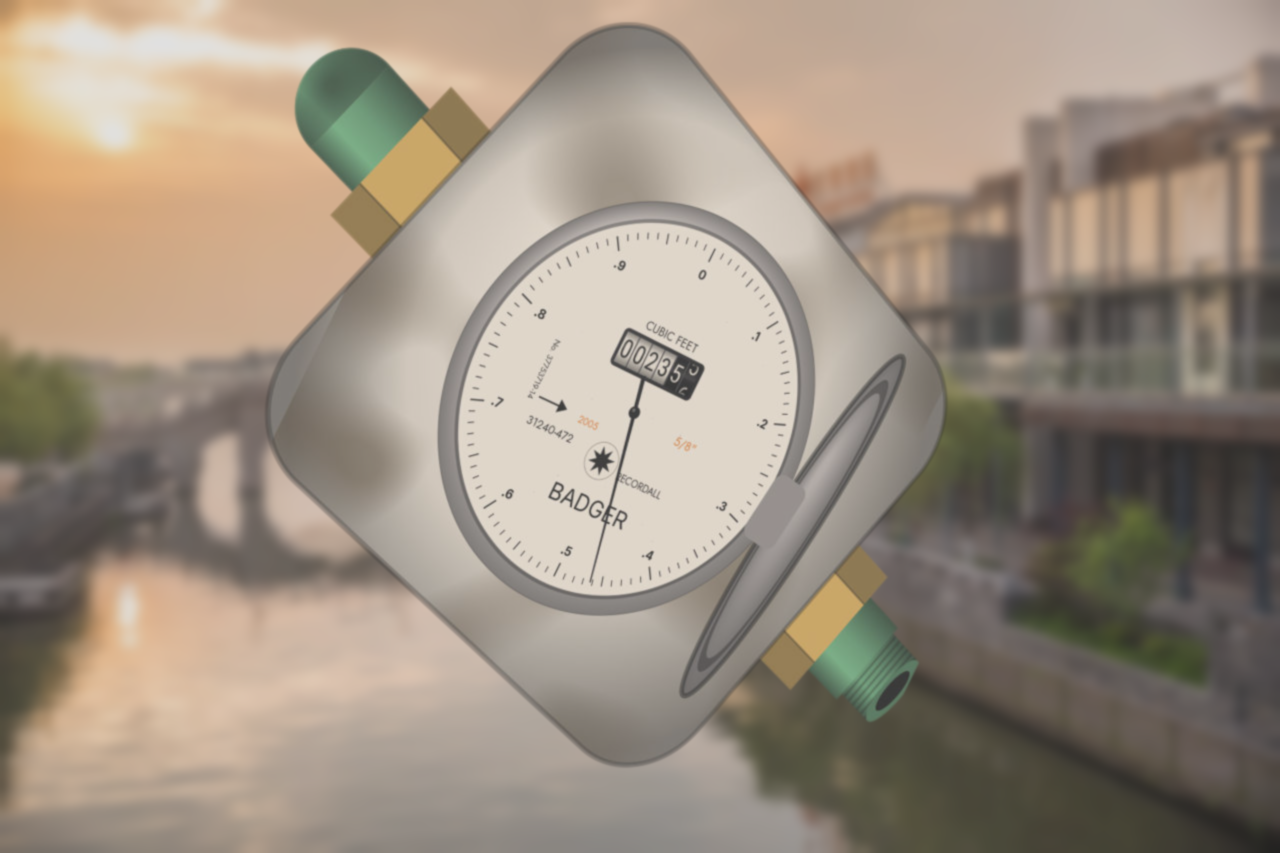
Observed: 2355.46 ft³
